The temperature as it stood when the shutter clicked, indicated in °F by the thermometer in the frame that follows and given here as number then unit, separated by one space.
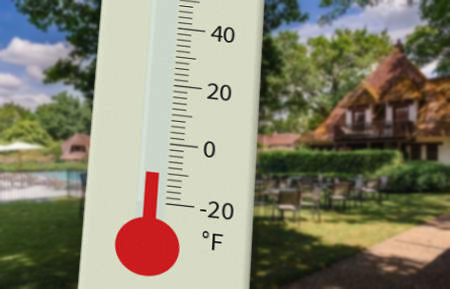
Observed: -10 °F
